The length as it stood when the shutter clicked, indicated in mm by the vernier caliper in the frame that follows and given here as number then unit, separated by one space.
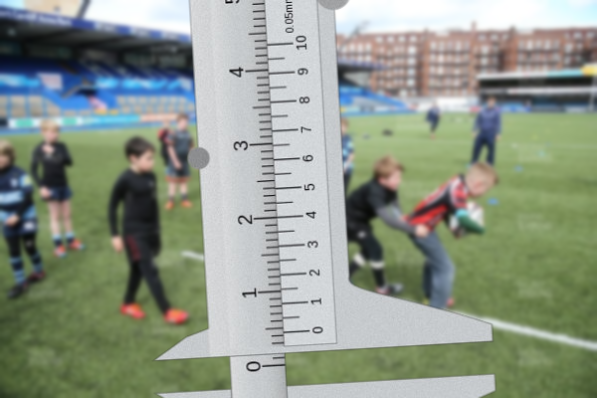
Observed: 4.4 mm
